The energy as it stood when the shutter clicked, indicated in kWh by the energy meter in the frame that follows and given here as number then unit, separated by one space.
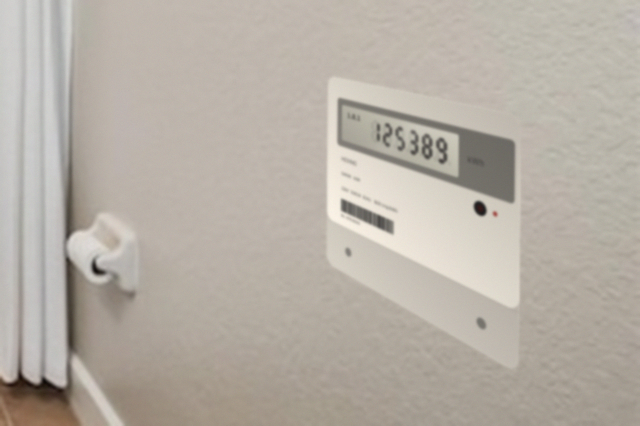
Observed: 125389 kWh
